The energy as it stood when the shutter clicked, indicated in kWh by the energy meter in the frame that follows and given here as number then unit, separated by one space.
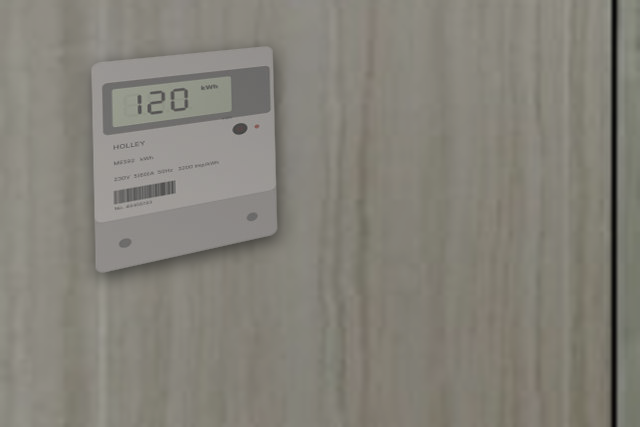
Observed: 120 kWh
